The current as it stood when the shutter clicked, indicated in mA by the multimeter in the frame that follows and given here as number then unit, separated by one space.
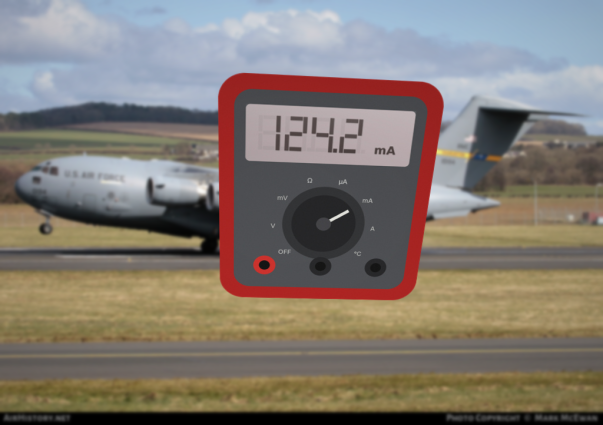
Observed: 124.2 mA
